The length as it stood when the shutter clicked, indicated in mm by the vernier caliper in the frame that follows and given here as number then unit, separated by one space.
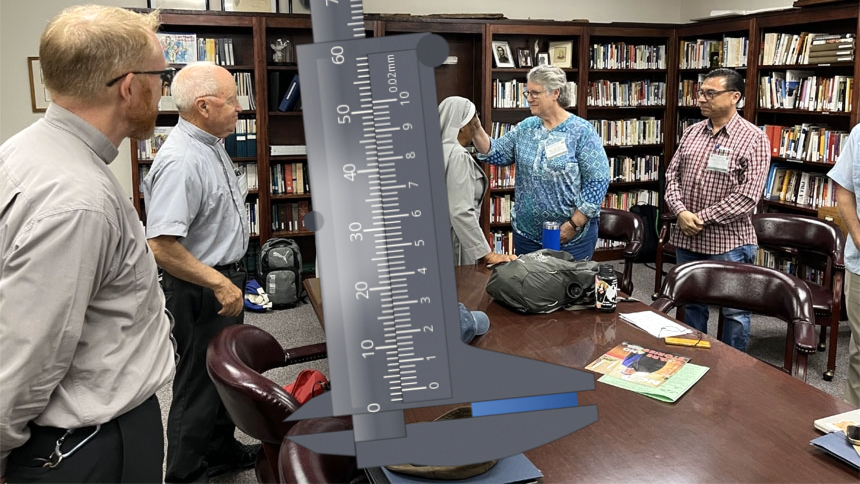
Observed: 2.5 mm
